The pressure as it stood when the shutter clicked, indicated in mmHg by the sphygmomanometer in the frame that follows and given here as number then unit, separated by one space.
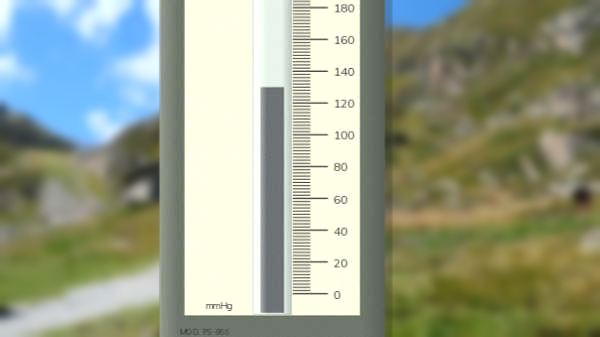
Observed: 130 mmHg
